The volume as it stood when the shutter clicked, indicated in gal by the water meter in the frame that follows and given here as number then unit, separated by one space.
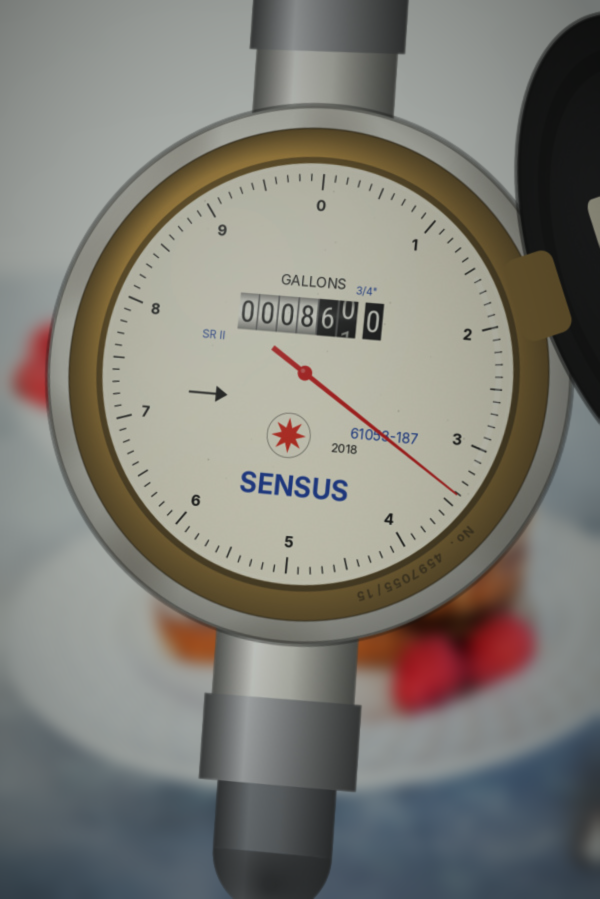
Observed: 8603.4 gal
